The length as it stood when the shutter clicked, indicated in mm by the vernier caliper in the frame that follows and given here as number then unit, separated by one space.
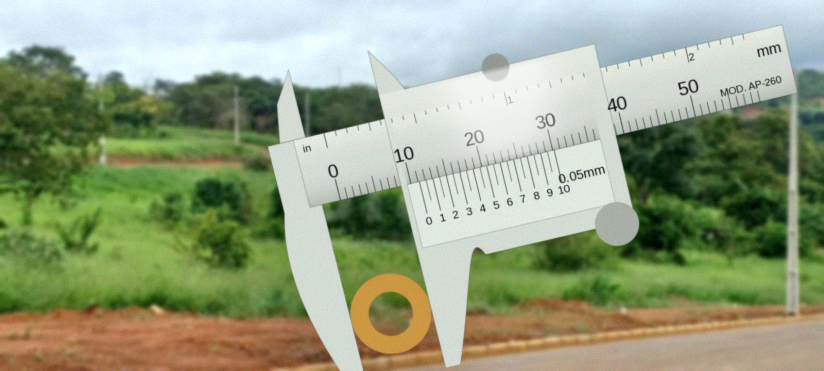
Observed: 11.2 mm
